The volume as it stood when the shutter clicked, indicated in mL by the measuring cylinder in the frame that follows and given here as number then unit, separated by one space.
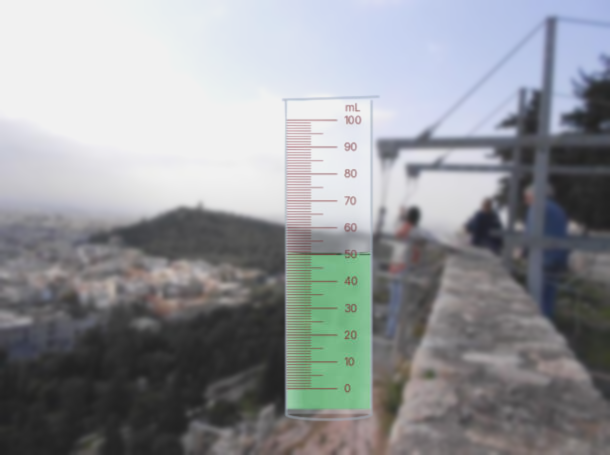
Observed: 50 mL
